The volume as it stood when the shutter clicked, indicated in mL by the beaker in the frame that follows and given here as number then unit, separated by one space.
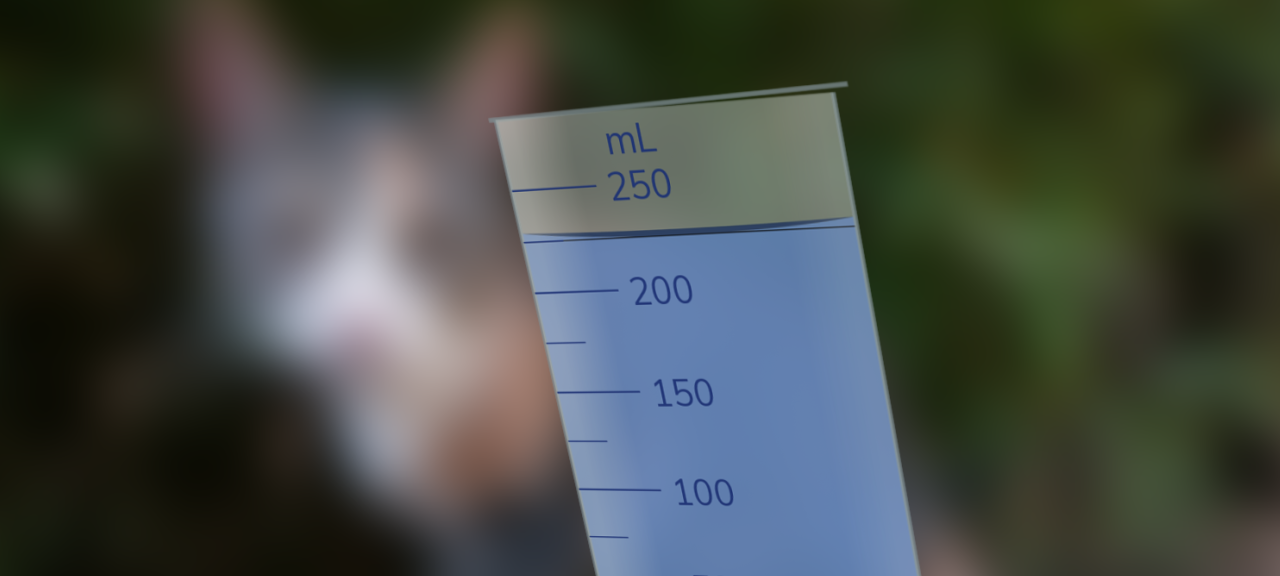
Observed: 225 mL
